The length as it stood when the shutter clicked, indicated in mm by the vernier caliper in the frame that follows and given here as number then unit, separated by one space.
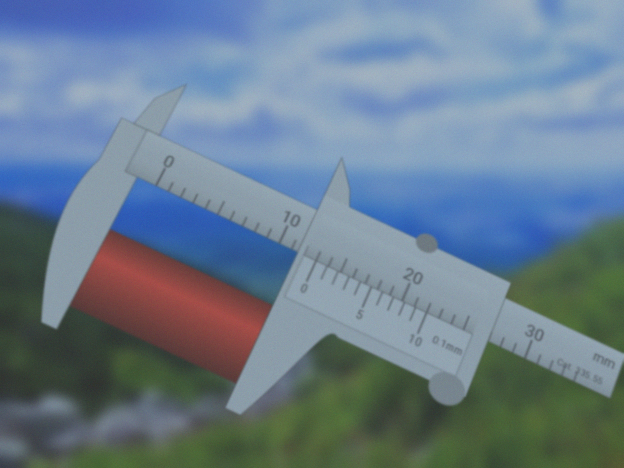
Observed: 13.0 mm
